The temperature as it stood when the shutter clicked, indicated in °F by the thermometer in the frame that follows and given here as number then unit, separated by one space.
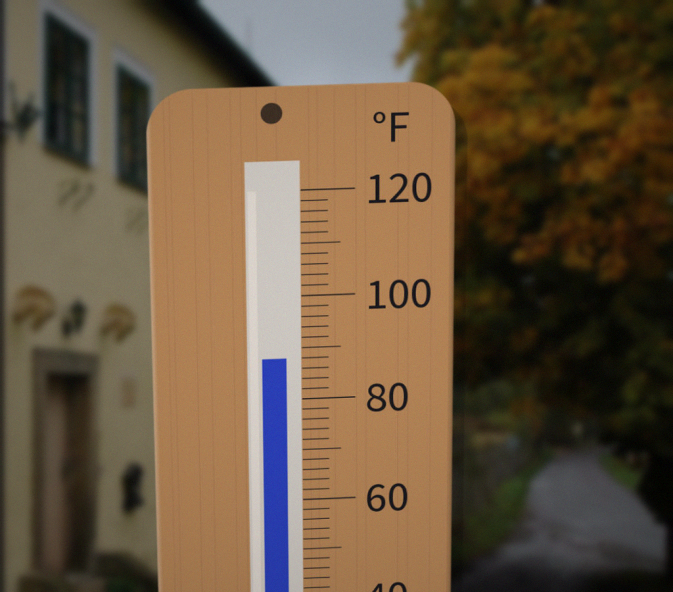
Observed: 88 °F
